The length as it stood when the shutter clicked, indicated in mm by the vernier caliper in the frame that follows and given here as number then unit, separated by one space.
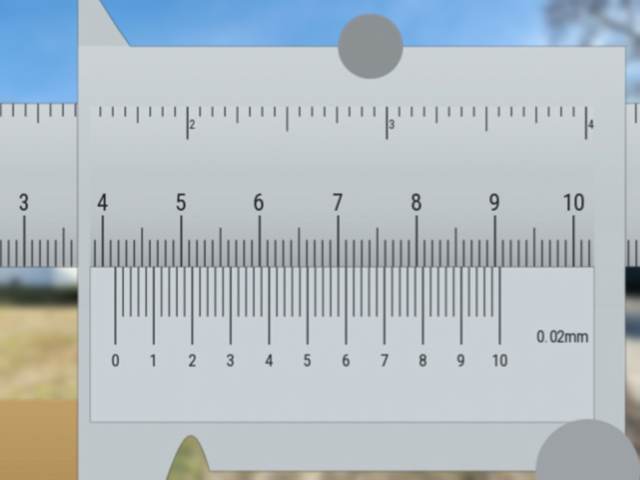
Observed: 41.6 mm
